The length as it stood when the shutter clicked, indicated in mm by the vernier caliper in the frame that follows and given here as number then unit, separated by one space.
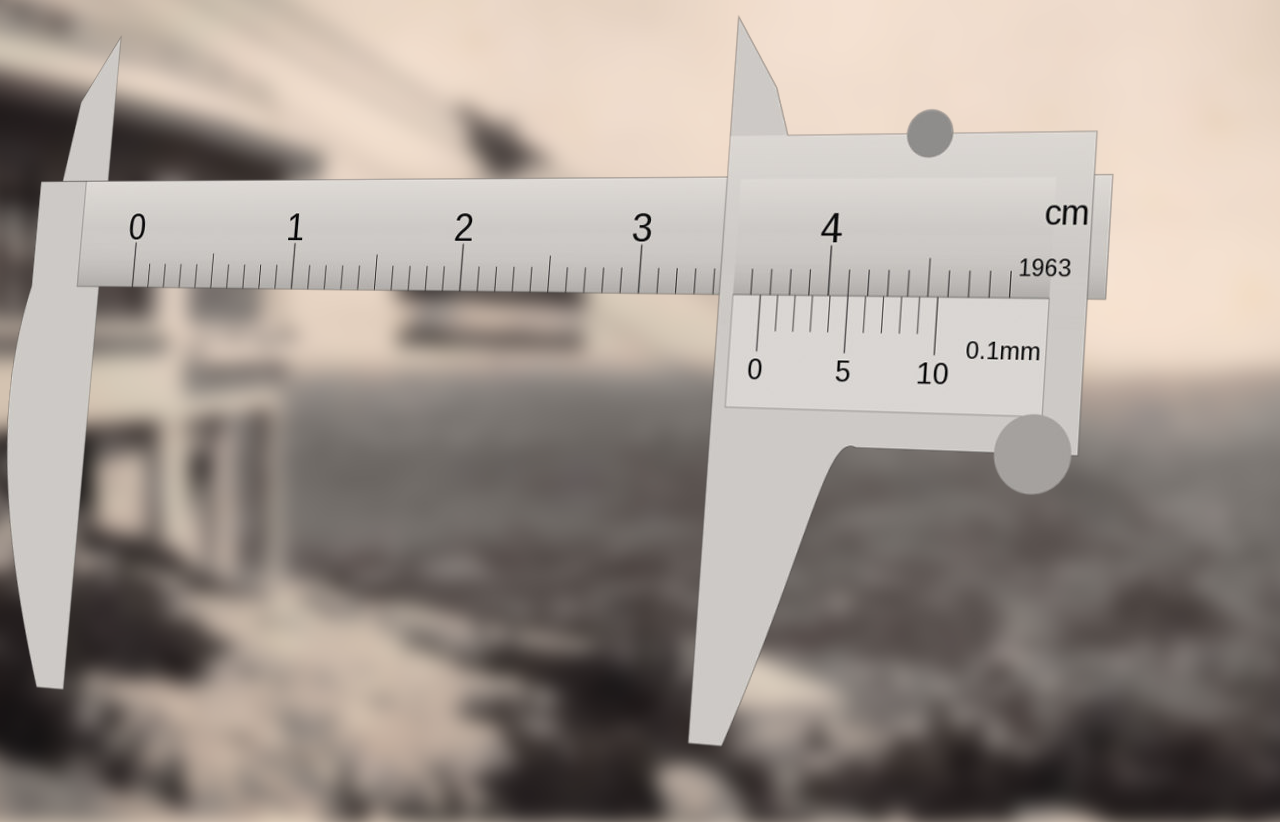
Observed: 36.5 mm
